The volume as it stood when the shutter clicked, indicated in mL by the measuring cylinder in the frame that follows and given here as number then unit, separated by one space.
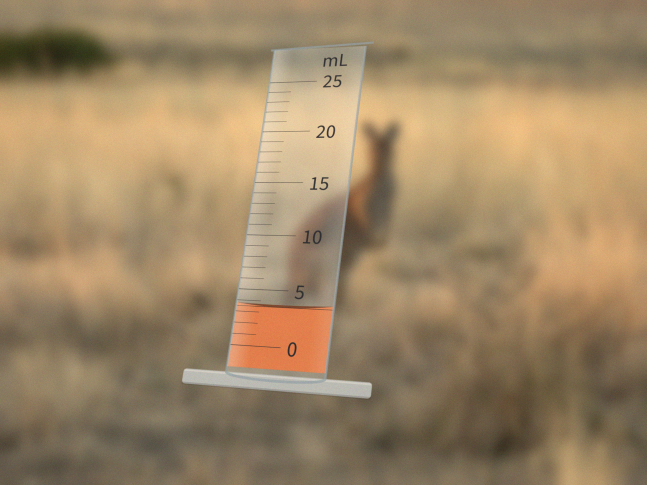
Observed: 3.5 mL
